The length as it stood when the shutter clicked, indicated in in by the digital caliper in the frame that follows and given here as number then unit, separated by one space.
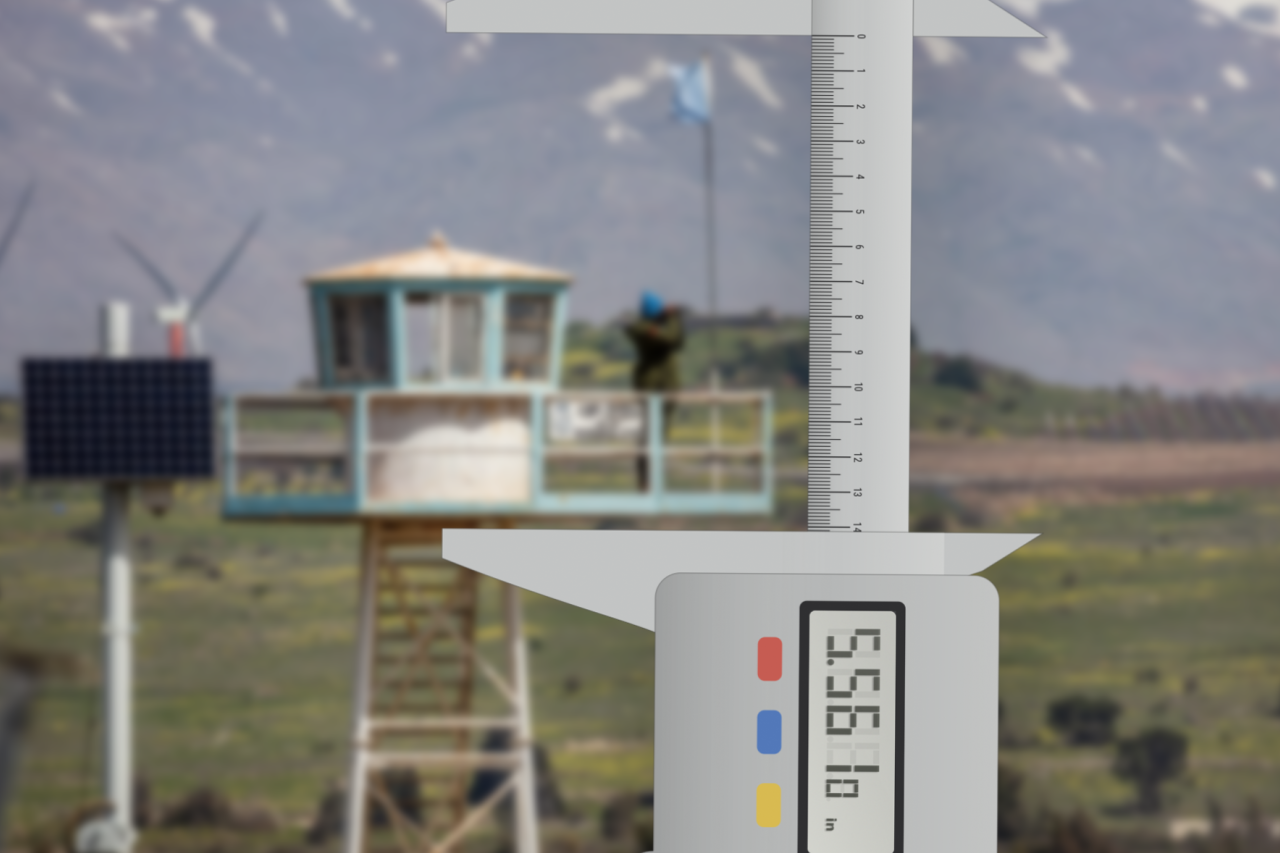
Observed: 5.5610 in
